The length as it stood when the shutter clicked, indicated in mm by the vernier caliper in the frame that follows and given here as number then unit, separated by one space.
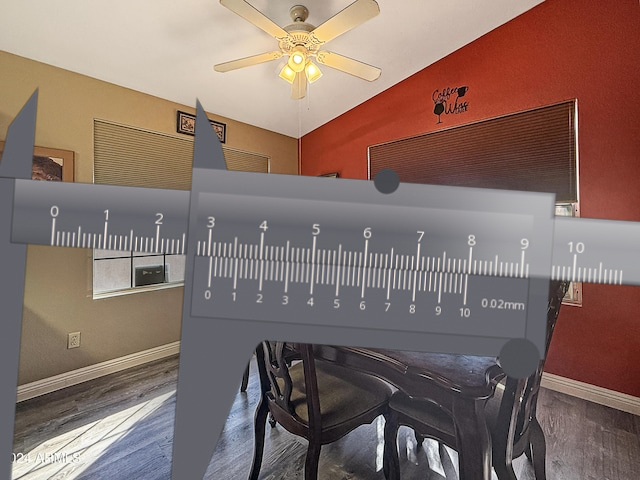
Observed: 30.5 mm
